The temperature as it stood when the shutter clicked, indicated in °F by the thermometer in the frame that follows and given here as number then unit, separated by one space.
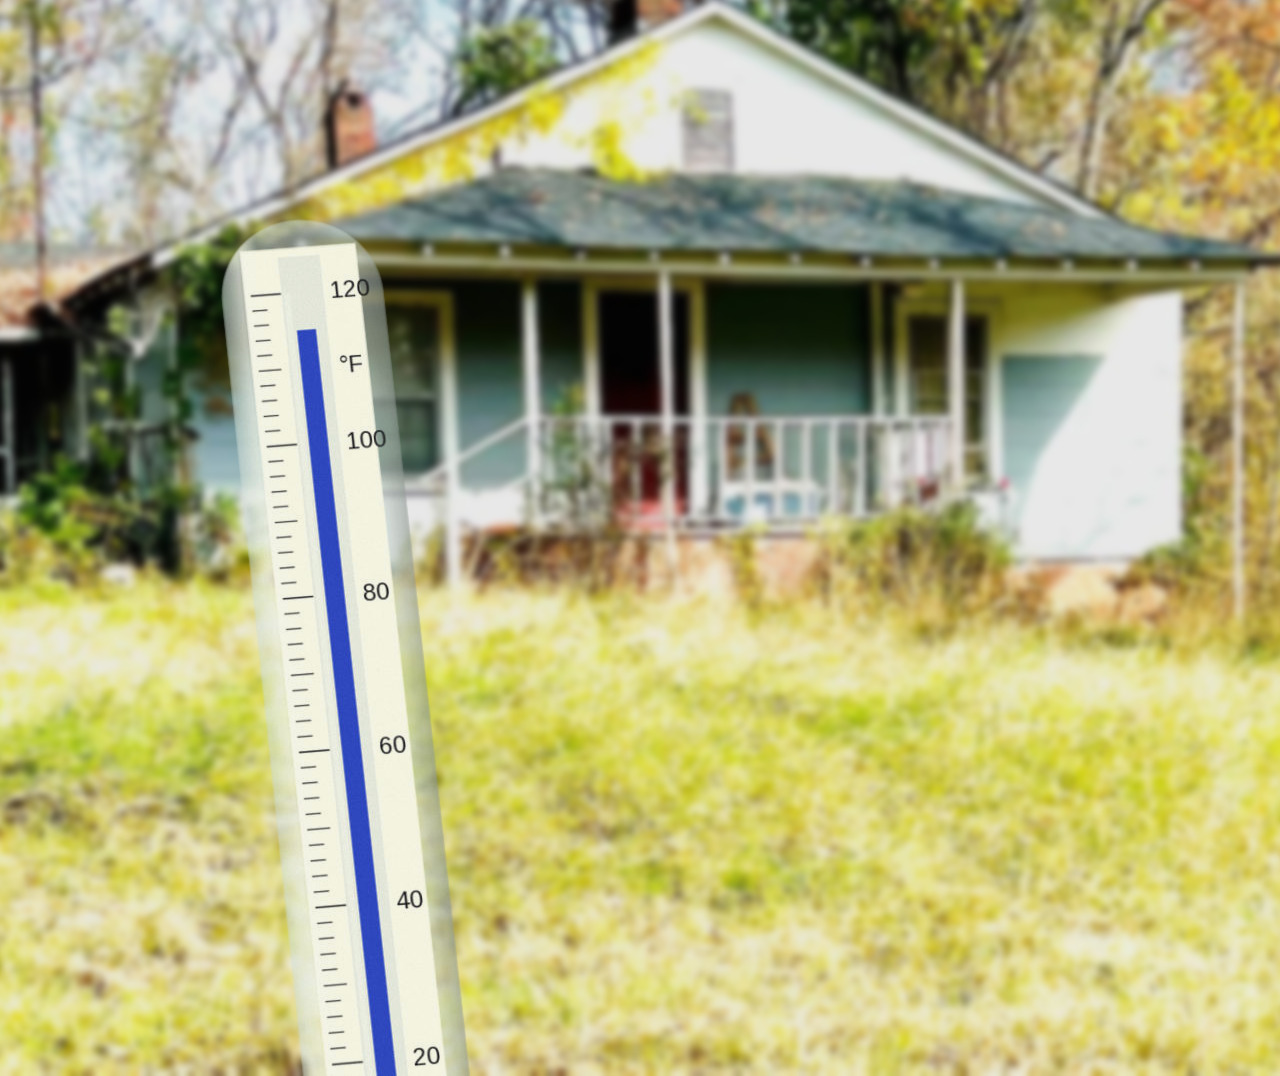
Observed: 115 °F
